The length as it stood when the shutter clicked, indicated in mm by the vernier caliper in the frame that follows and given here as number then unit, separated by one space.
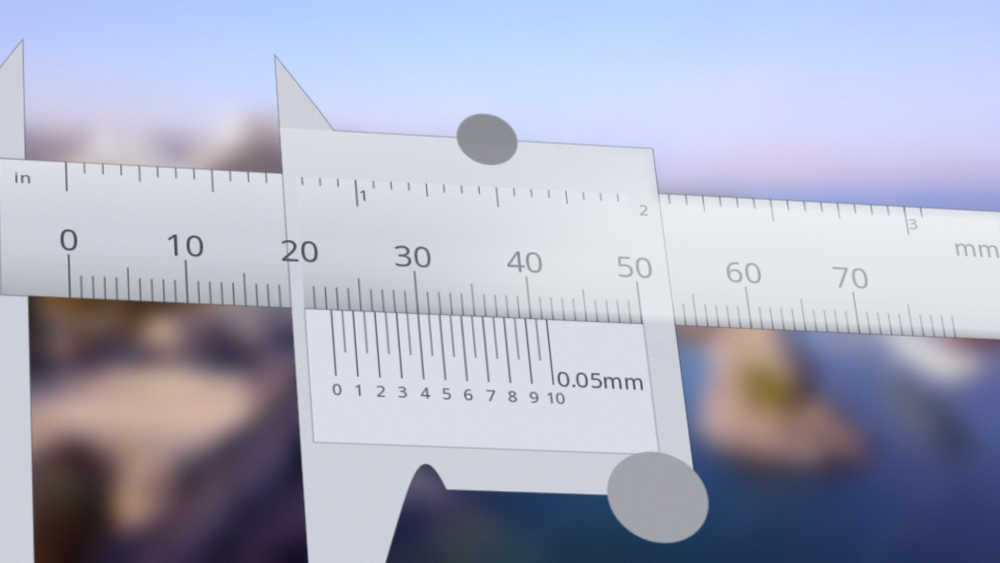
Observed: 22.4 mm
